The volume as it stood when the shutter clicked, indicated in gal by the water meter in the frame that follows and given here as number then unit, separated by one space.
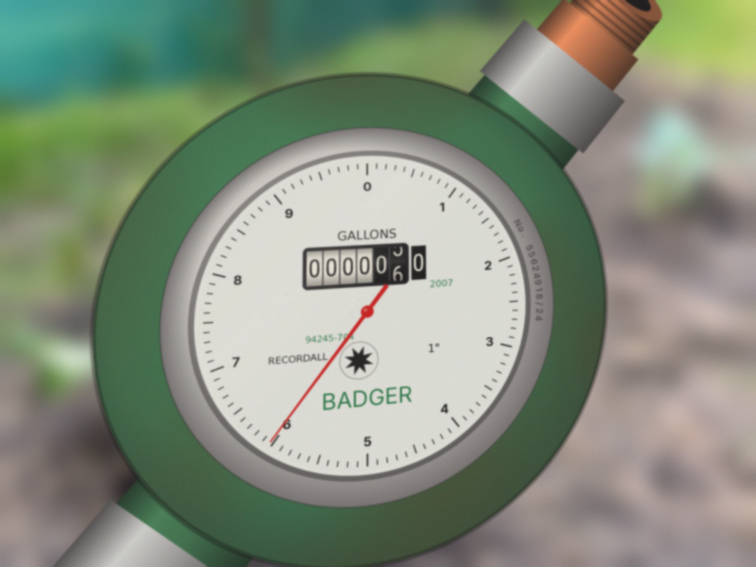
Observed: 56.0 gal
